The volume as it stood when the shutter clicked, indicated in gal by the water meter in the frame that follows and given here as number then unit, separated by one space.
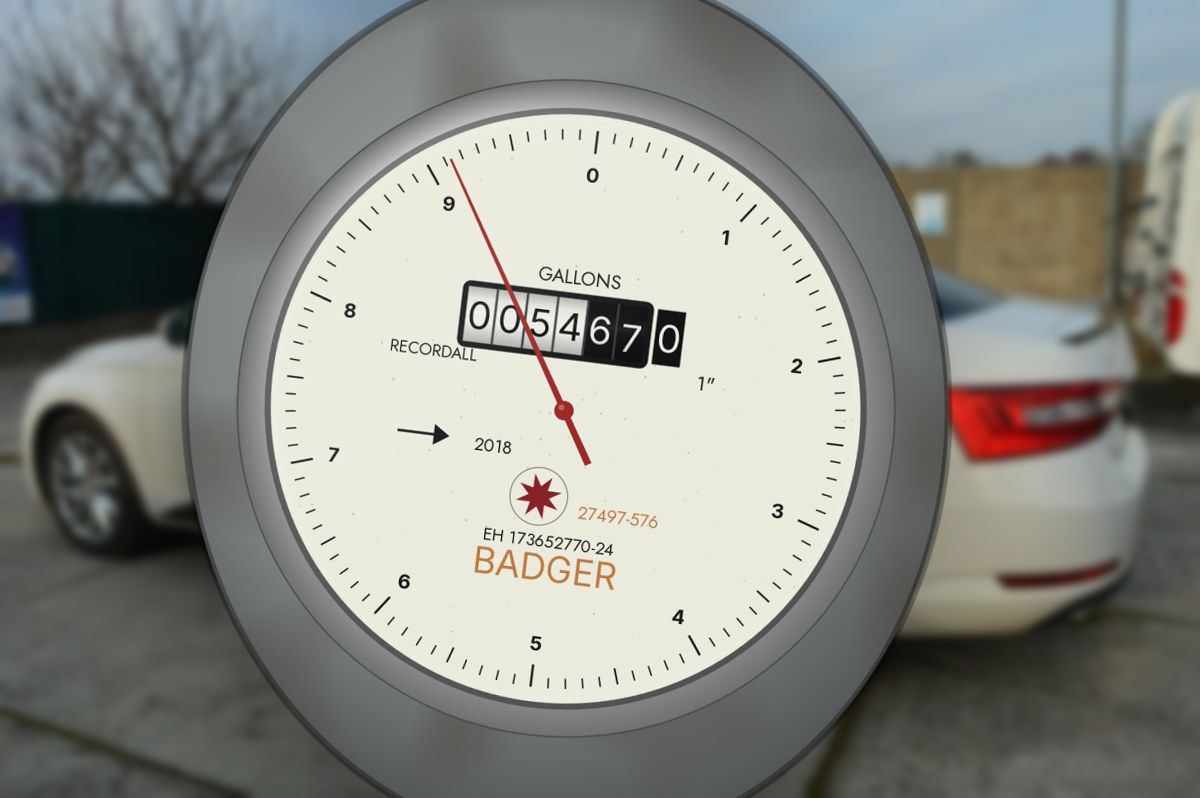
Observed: 54669.1 gal
